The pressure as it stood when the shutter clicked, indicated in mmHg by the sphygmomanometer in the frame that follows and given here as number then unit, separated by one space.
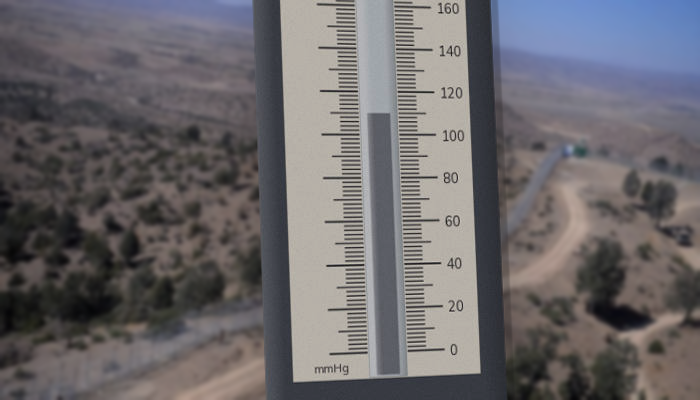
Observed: 110 mmHg
